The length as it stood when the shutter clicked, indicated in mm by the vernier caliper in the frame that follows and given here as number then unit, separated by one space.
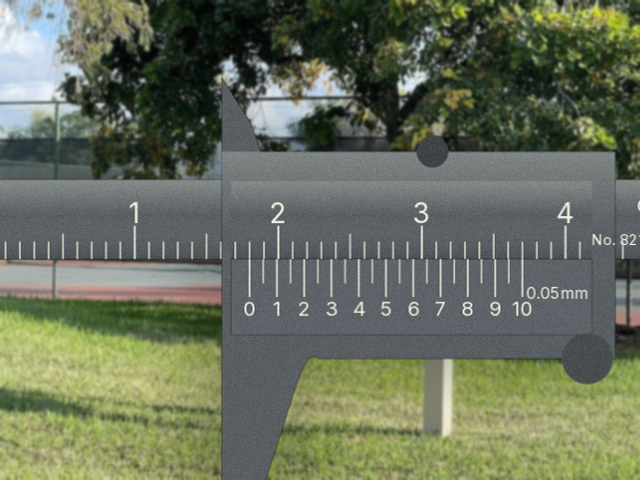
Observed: 18.0 mm
